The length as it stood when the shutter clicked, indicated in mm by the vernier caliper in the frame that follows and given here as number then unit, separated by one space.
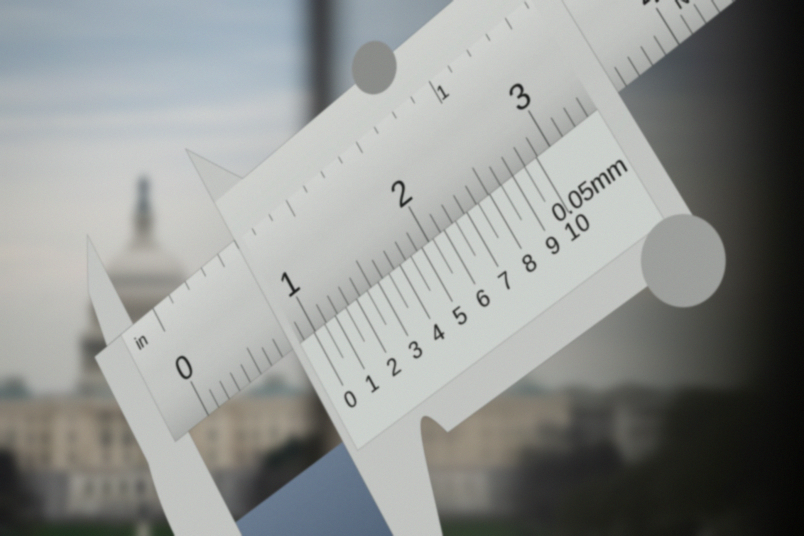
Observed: 9.9 mm
